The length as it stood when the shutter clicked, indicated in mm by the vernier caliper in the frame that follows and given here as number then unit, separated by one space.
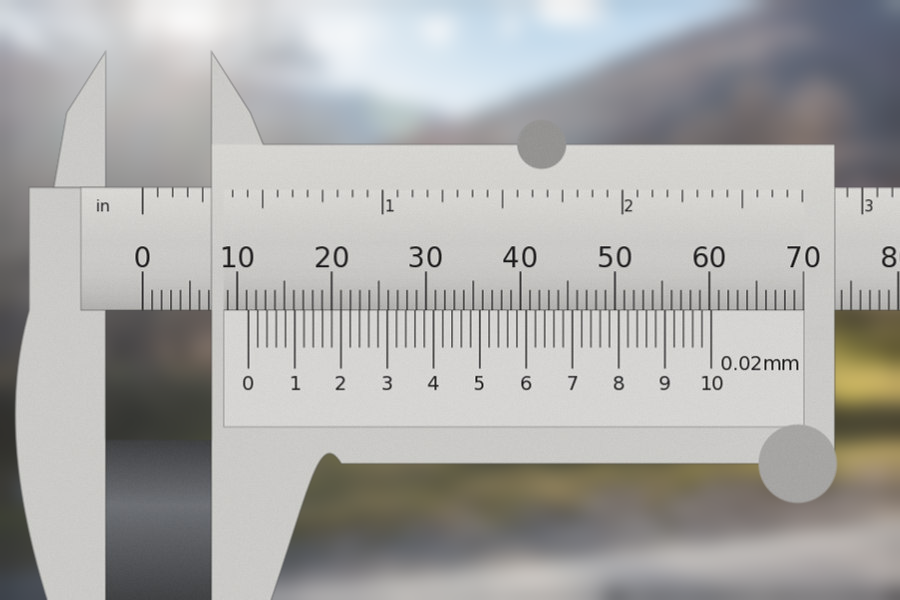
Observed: 11.2 mm
